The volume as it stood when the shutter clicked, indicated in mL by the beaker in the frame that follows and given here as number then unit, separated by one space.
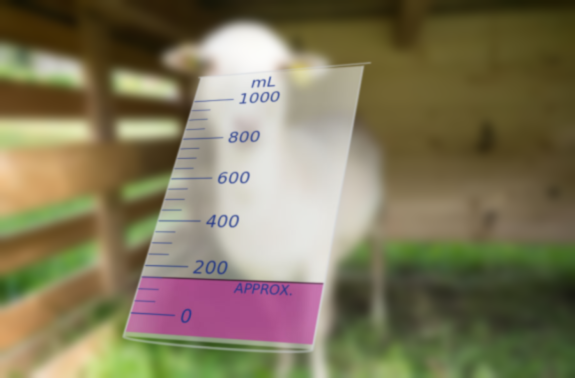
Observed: 150 mL
